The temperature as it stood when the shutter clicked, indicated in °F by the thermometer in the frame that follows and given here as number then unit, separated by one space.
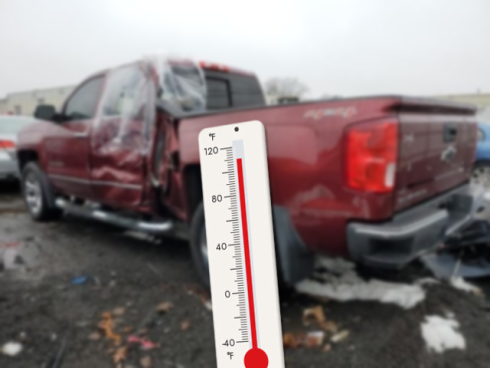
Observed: 110 °F
